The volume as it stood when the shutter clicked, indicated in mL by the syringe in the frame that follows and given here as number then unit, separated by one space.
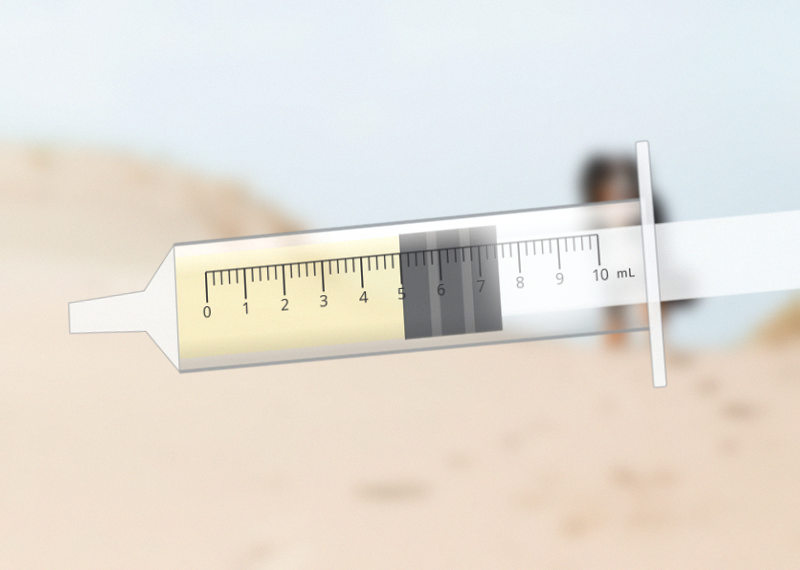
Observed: 5 mL
